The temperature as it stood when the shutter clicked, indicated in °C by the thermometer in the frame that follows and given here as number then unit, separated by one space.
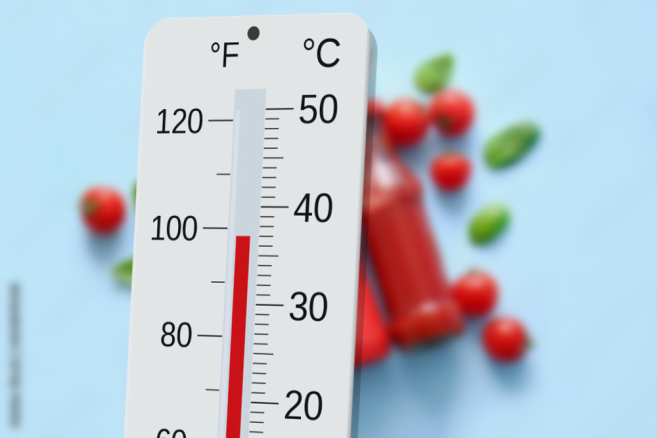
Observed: 37 °C
